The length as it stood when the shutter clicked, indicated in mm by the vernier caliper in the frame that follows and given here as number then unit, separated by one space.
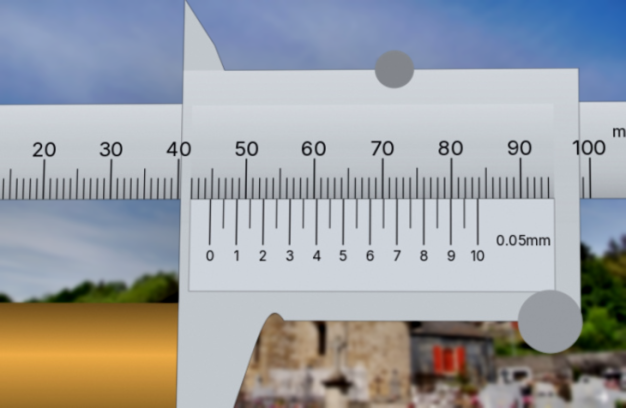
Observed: 44.8 mm
